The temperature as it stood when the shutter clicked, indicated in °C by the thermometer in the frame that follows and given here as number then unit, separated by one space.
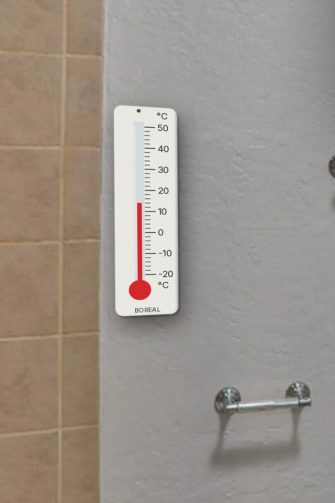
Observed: 14 °C
